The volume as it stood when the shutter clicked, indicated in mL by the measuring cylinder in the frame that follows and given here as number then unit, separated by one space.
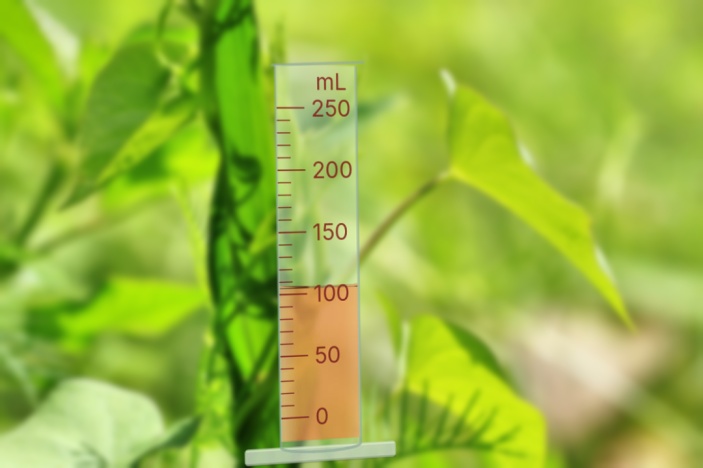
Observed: 105 mL
